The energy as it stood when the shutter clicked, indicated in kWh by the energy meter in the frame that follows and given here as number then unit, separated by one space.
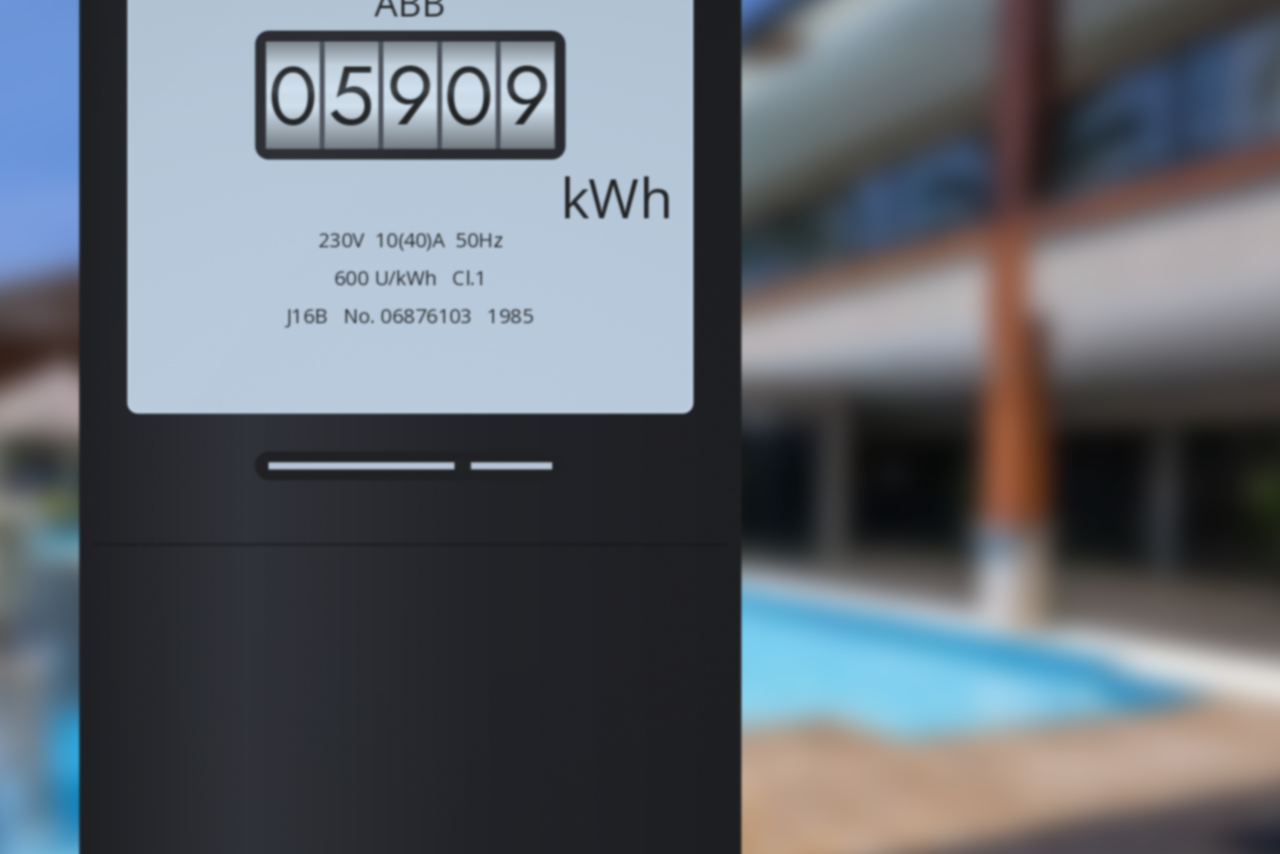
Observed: 5909 kWh
